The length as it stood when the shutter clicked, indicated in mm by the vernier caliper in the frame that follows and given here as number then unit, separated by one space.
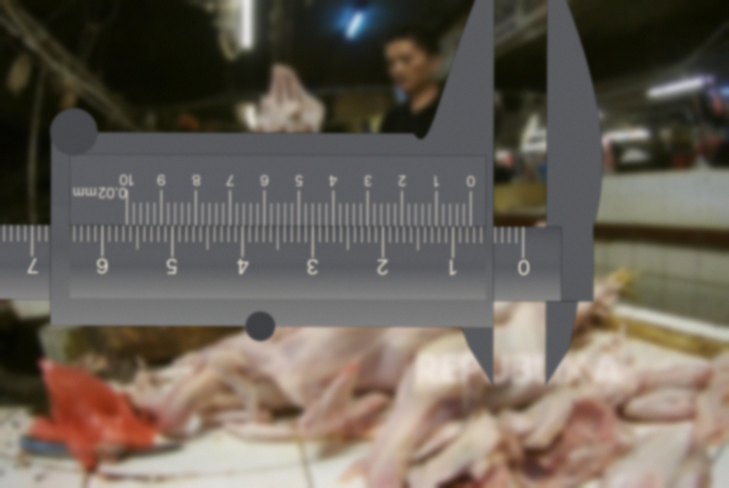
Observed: 7.5 mm
